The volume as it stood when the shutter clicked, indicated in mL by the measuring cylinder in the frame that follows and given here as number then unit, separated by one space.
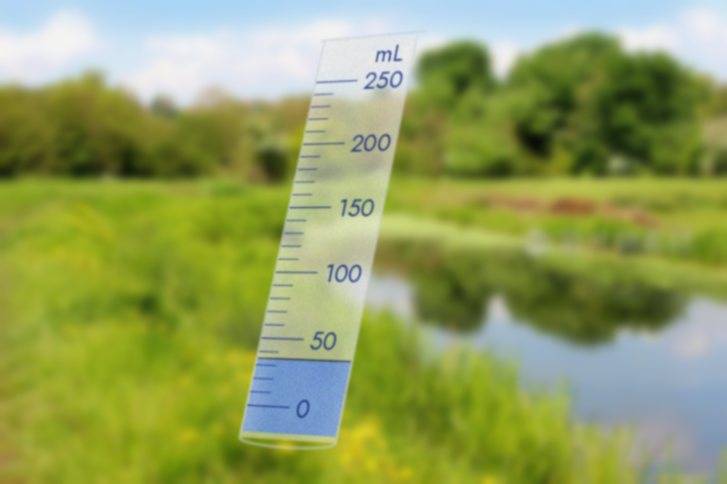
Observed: 35 mL
